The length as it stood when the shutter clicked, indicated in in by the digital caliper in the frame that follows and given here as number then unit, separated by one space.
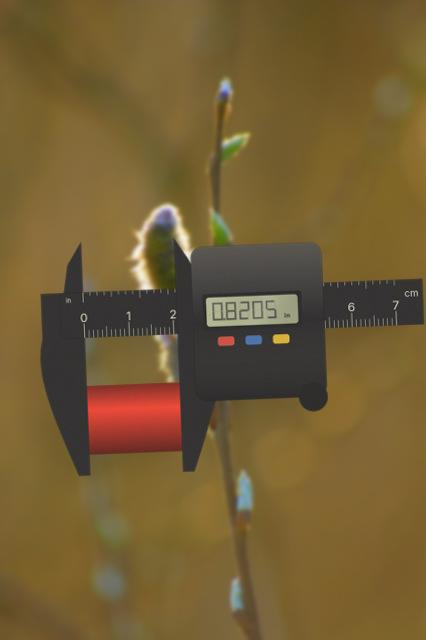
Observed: 0.8205 in
